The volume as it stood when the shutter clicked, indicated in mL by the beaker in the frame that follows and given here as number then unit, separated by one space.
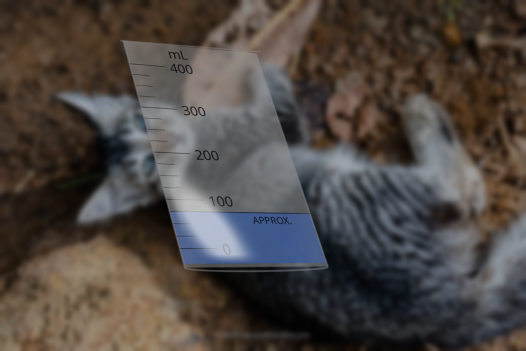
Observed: 75 mL
